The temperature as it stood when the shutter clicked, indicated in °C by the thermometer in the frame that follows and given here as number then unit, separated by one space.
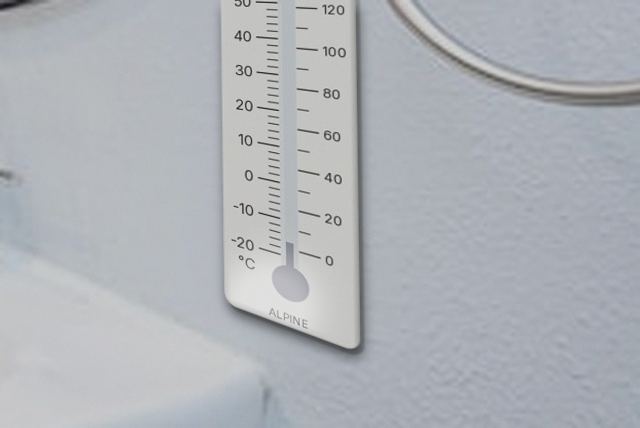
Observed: -16 °C
